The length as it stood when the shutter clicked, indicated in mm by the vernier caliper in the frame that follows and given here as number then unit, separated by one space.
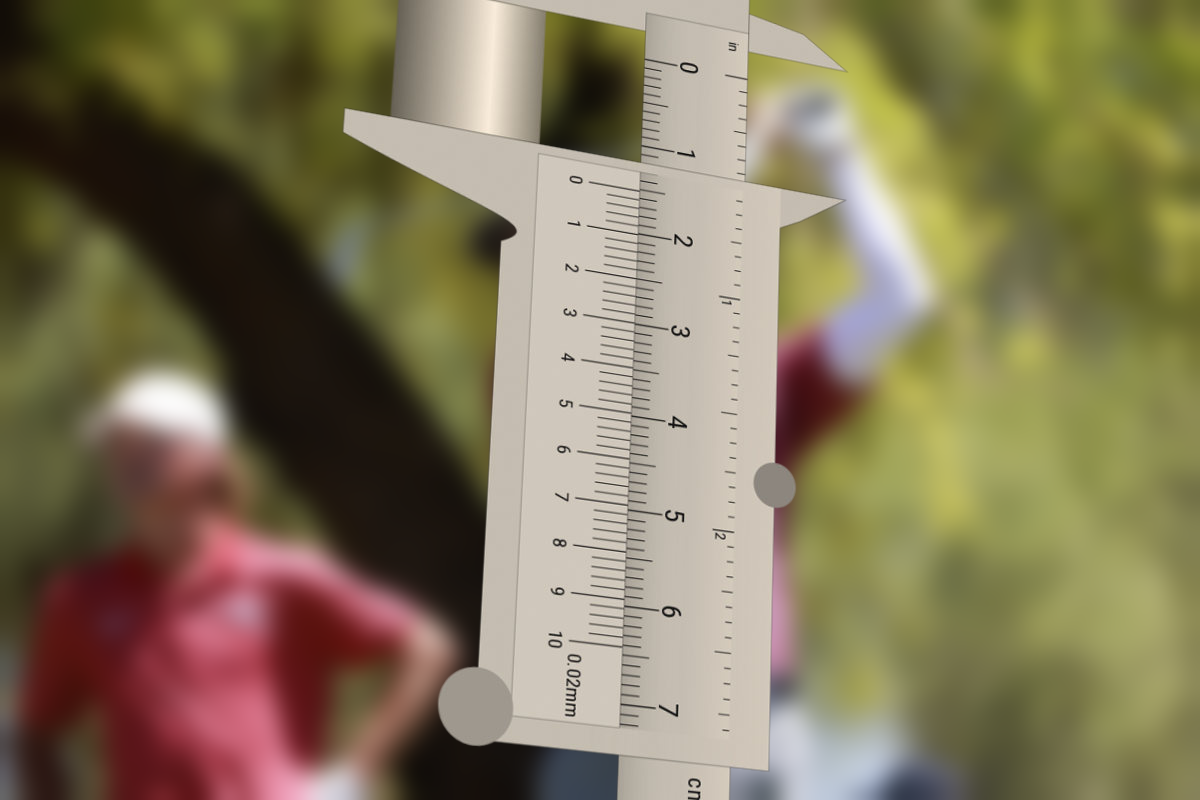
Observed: 15.2 mm
